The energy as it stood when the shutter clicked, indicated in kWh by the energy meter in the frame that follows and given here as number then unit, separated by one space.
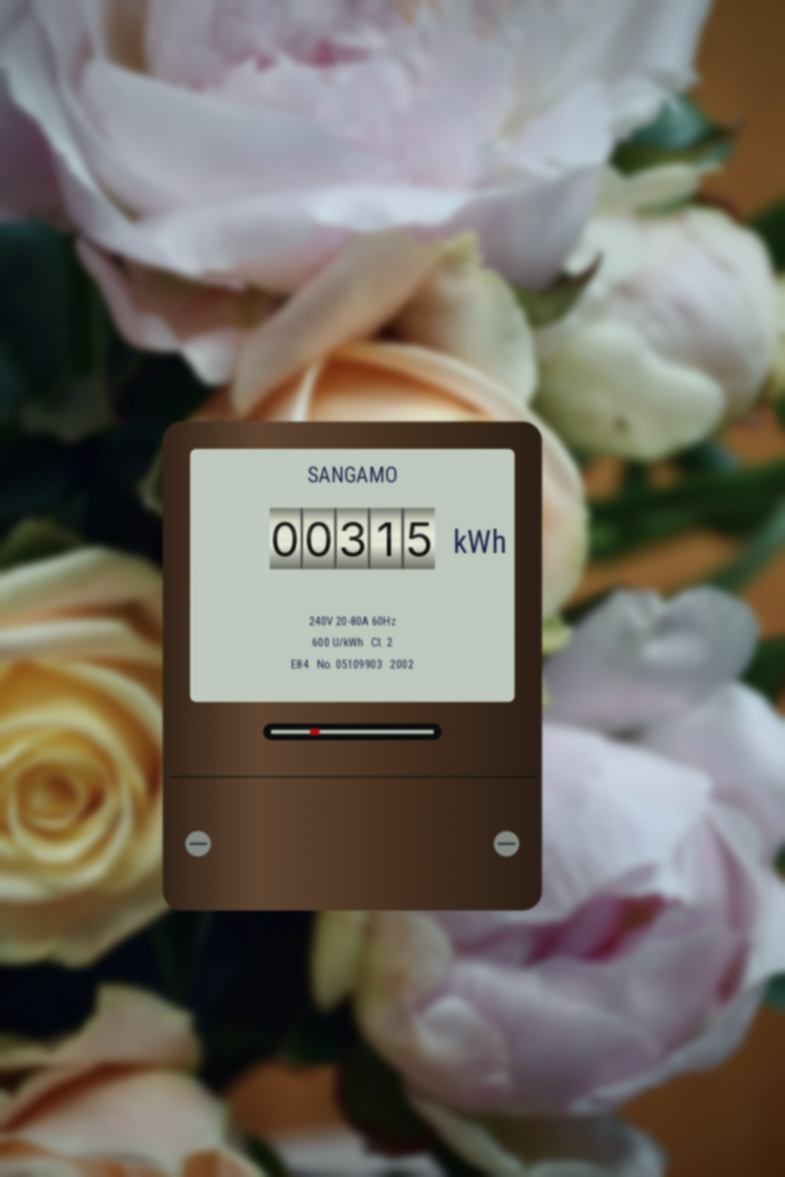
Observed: 315 kWh
